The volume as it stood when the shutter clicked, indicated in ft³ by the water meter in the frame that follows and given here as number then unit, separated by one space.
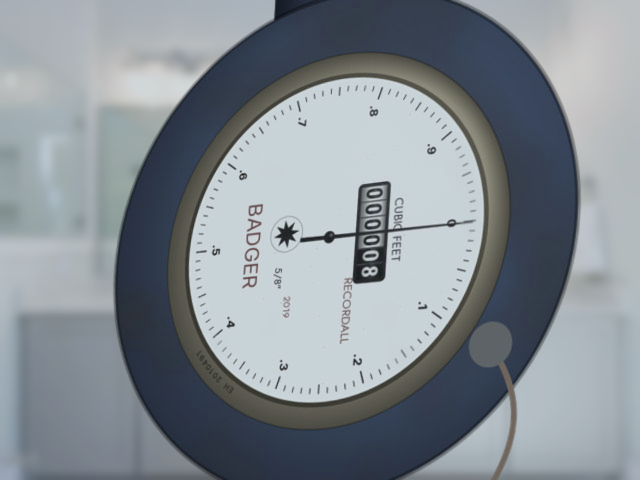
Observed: 8.00 ft³
